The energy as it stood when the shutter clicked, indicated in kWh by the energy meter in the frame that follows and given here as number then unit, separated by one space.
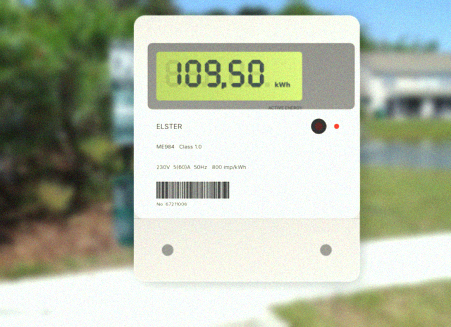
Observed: 109.50 kWh
